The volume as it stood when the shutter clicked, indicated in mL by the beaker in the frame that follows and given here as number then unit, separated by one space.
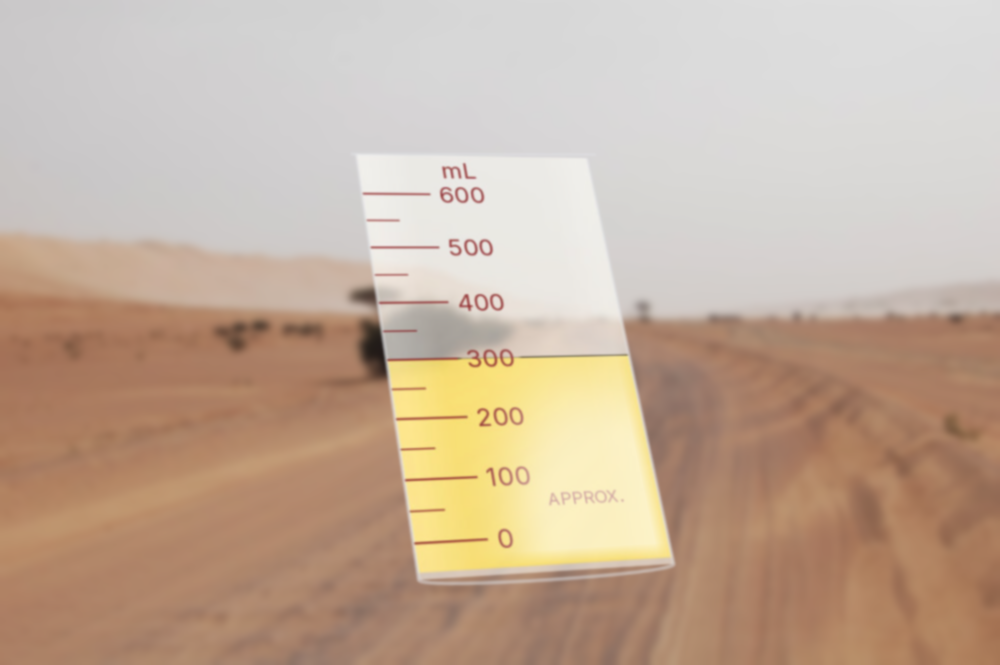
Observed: 300 mL
